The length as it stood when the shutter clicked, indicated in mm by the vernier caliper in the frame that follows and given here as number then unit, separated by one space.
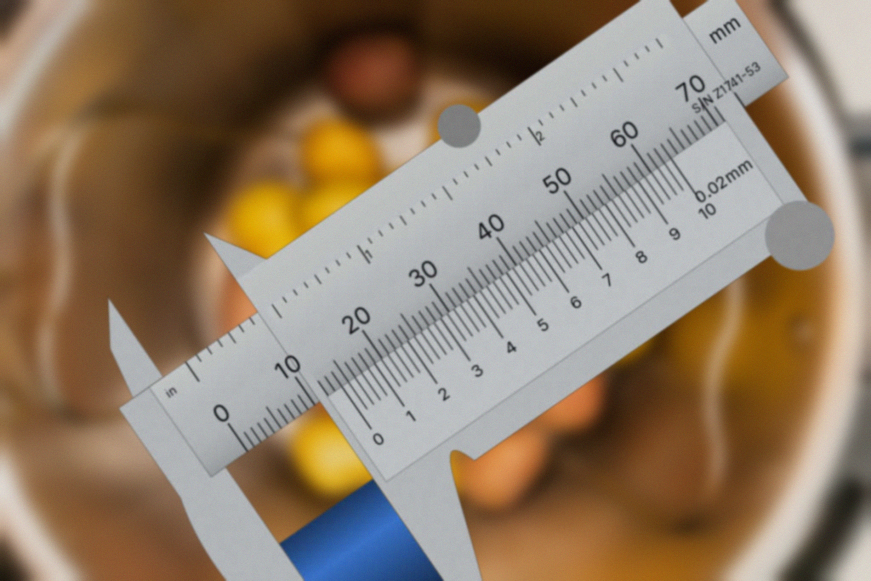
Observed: 14.0 mm
